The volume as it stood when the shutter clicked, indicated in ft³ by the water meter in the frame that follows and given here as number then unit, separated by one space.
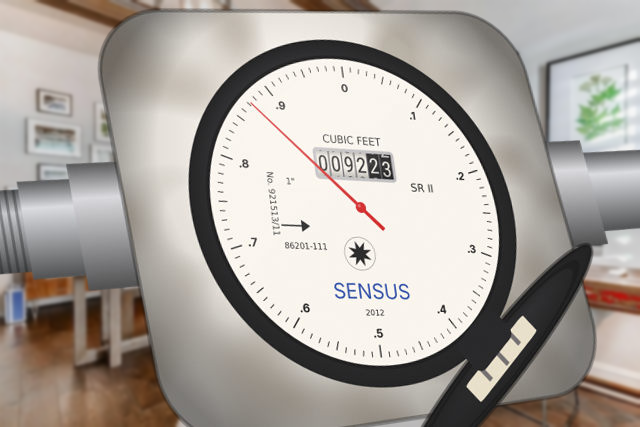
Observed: 9222.87 ft³
